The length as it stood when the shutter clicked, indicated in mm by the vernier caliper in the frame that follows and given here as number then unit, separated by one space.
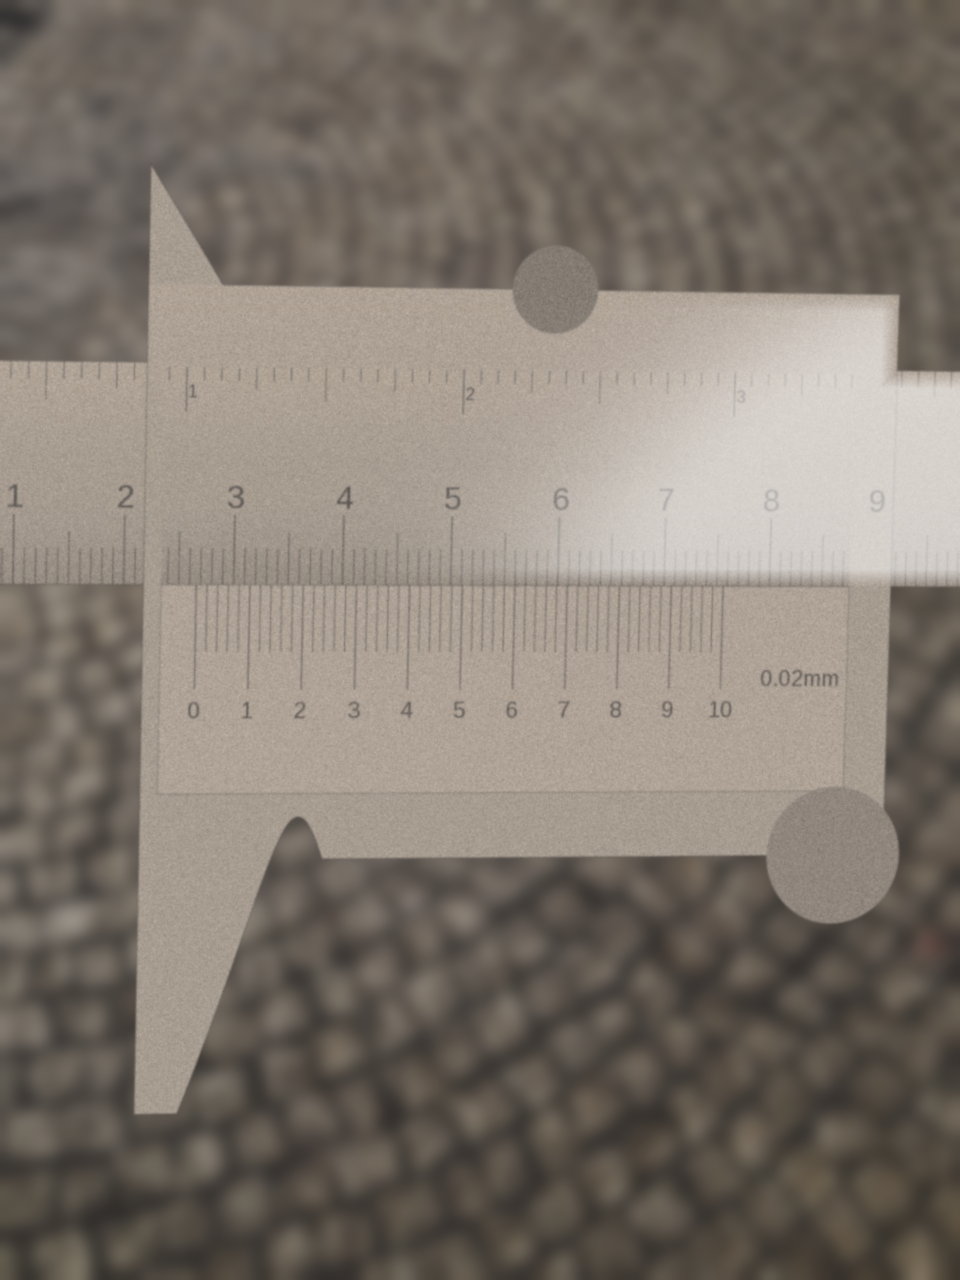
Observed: 26.6 mm
